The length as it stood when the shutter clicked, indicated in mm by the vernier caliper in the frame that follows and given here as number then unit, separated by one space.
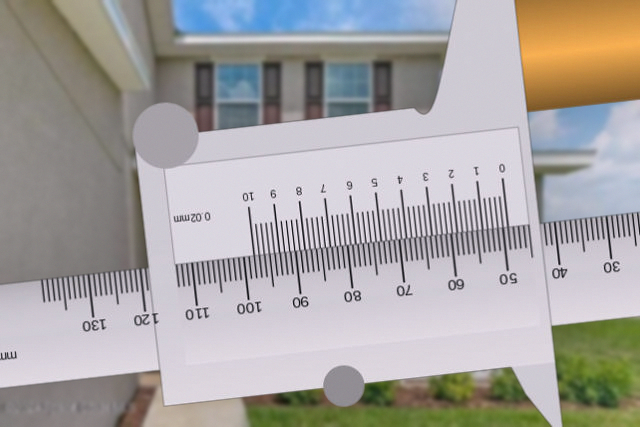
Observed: 49.0 mm
